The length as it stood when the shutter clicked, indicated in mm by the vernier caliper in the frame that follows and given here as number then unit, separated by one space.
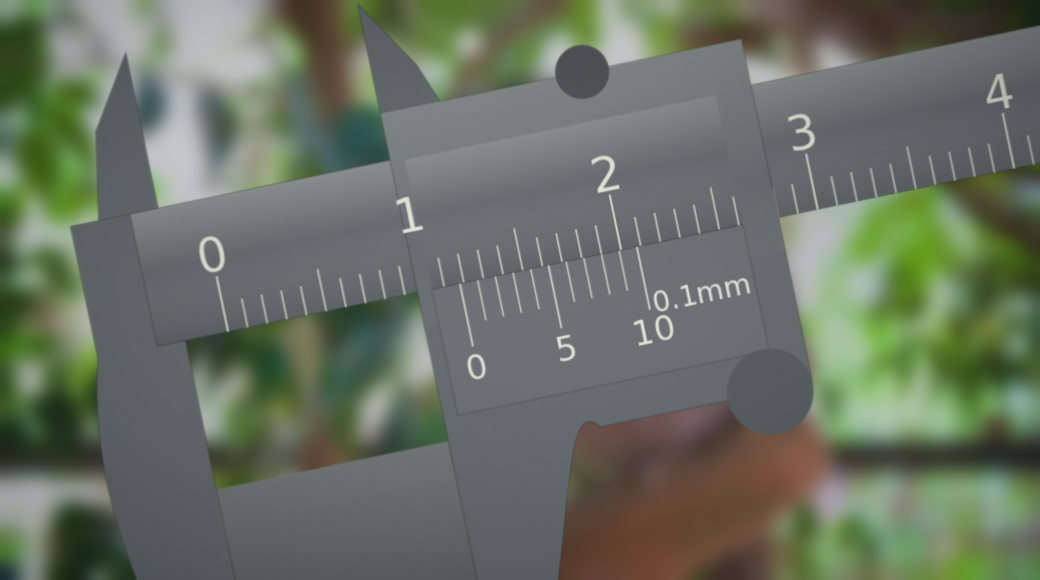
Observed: 11.8 mm
